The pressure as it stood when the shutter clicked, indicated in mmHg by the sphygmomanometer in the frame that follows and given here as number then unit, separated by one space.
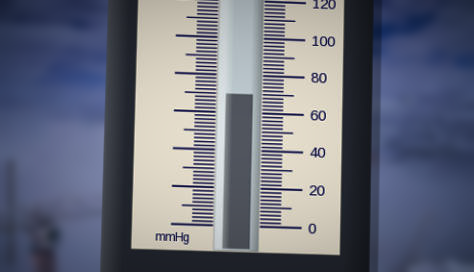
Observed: 70 mmHg
